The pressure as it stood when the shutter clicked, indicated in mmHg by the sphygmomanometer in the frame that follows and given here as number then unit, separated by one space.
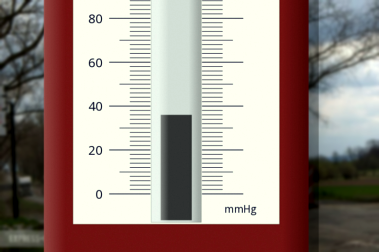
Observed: 36 mmHg
